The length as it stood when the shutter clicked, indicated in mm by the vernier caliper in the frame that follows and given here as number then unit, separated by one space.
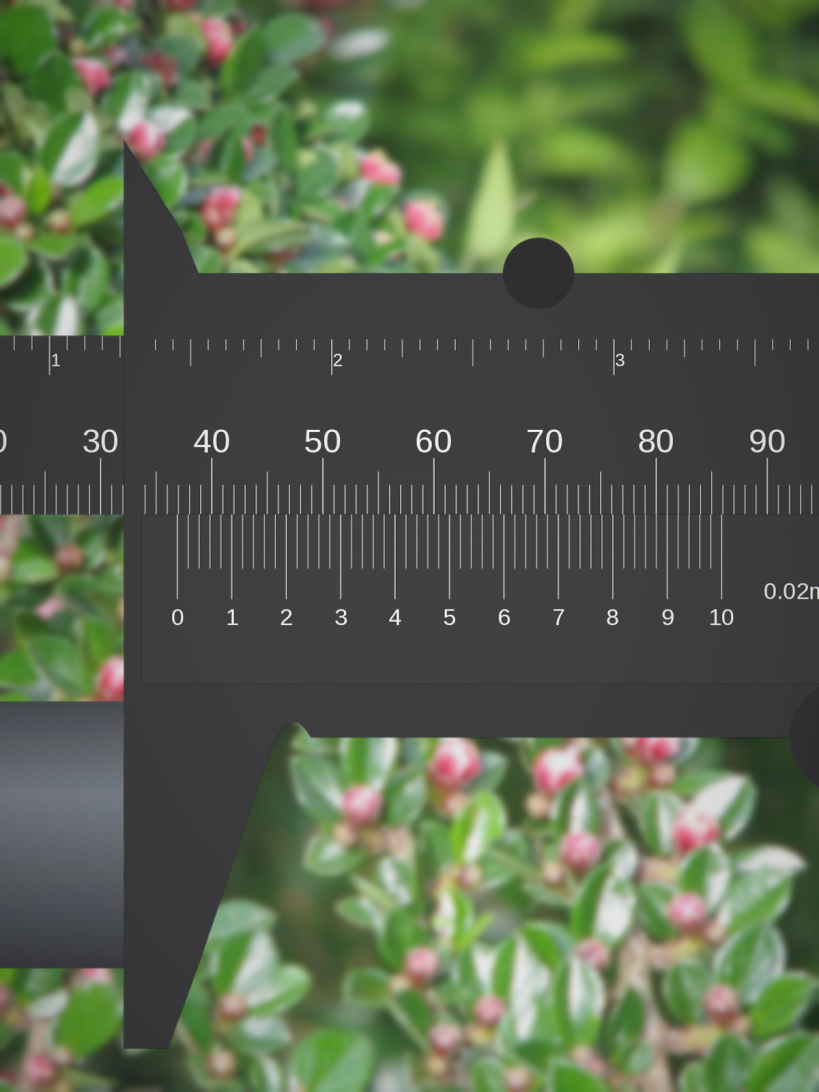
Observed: 36.9 mm
